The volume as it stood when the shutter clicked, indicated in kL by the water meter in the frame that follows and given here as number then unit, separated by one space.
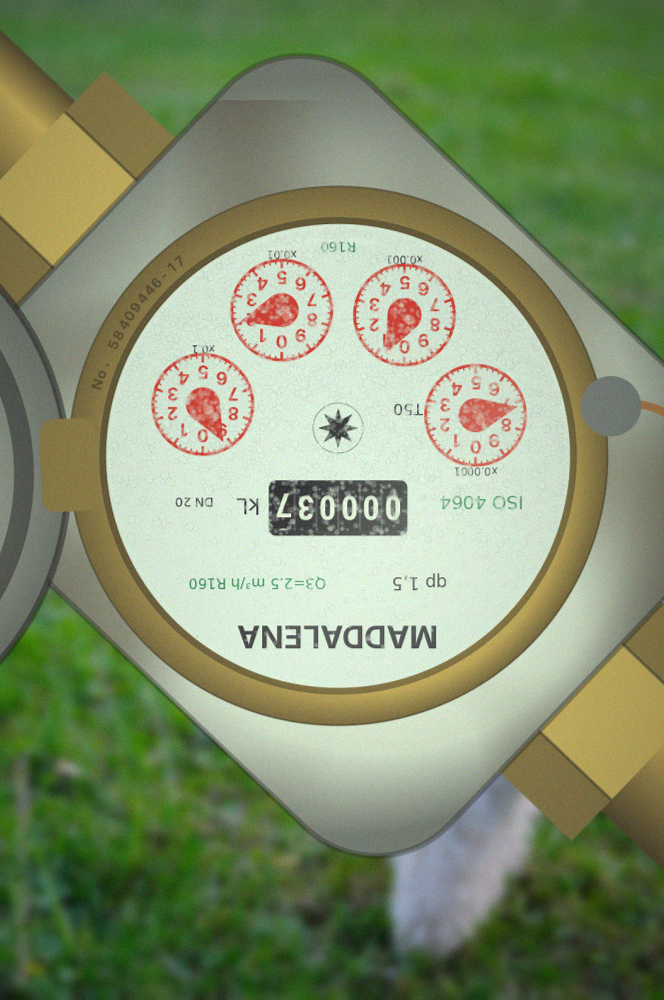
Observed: 36.9207 kL
